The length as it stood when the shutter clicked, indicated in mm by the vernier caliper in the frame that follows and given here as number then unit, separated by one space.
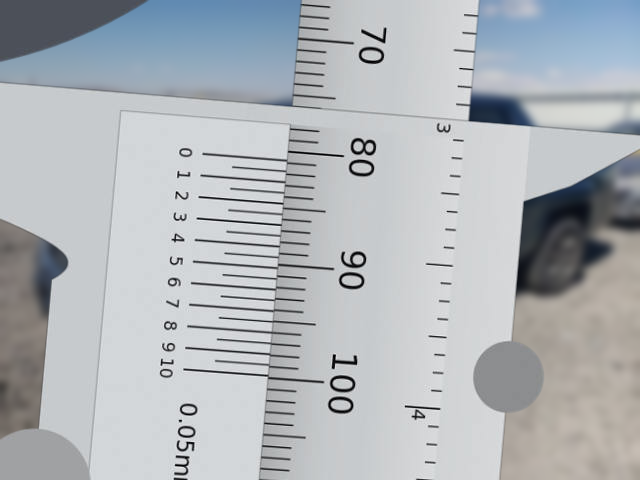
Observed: 80.8 mm
